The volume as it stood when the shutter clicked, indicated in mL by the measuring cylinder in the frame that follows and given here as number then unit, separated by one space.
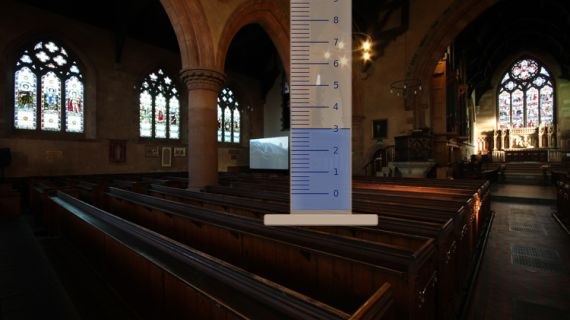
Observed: 3 mL
